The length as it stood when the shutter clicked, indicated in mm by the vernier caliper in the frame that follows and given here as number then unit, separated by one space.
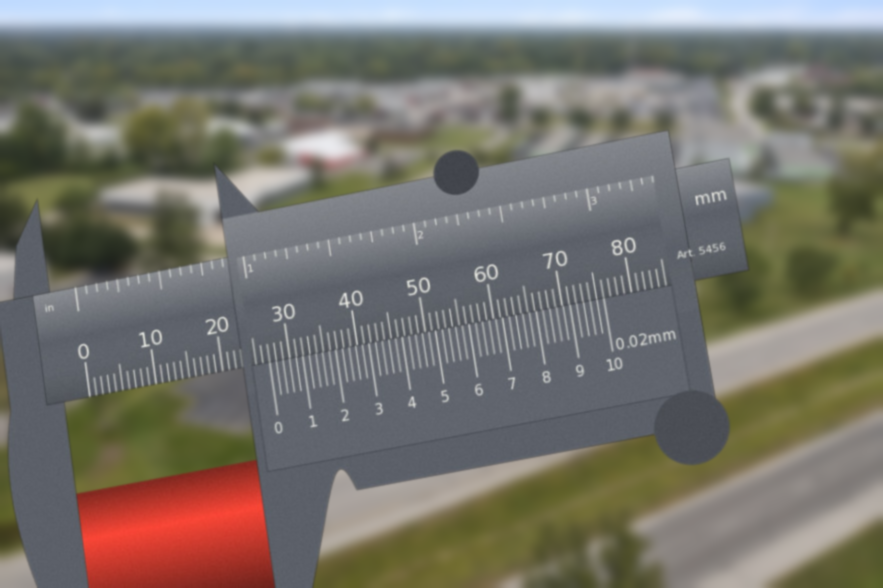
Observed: 27.0 mm
